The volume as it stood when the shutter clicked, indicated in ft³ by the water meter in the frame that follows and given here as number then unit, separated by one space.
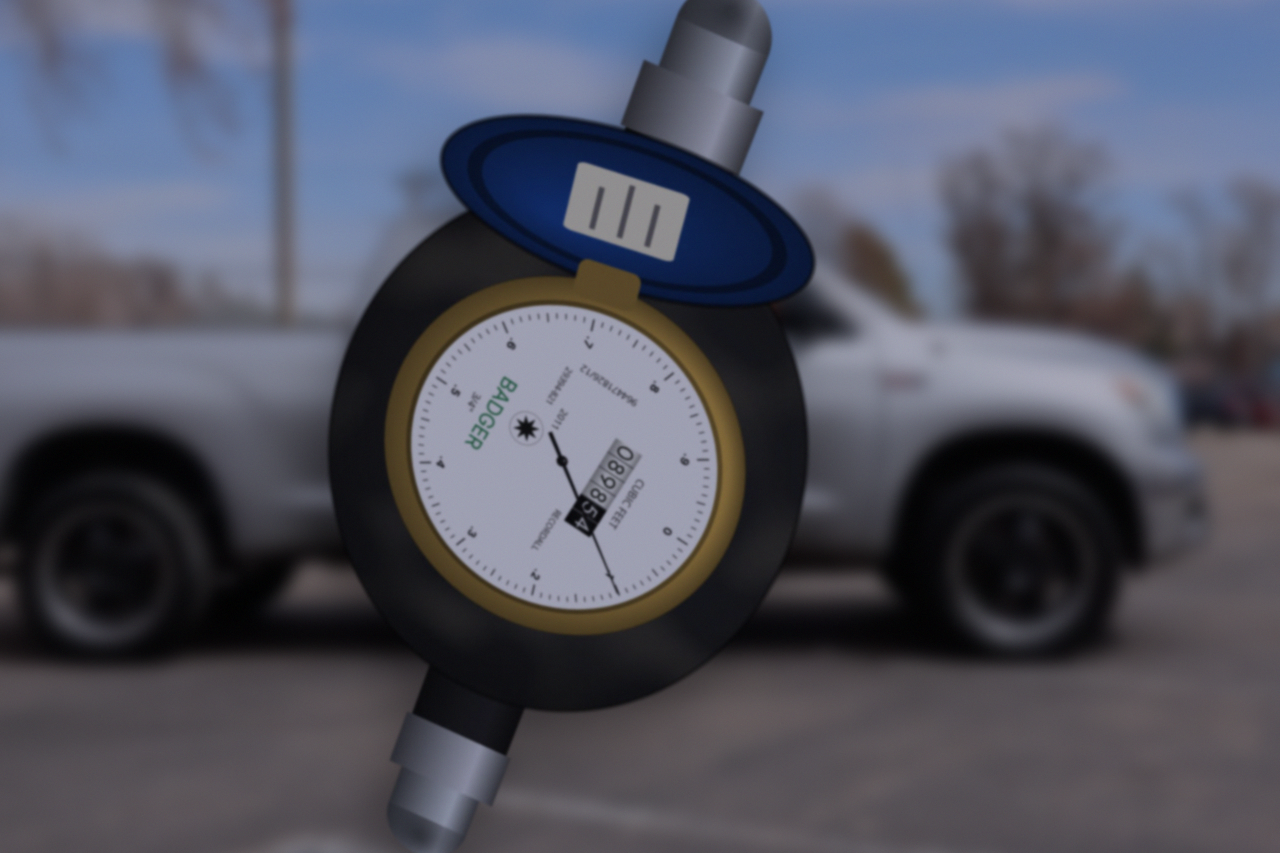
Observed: 89854.10 ft³
